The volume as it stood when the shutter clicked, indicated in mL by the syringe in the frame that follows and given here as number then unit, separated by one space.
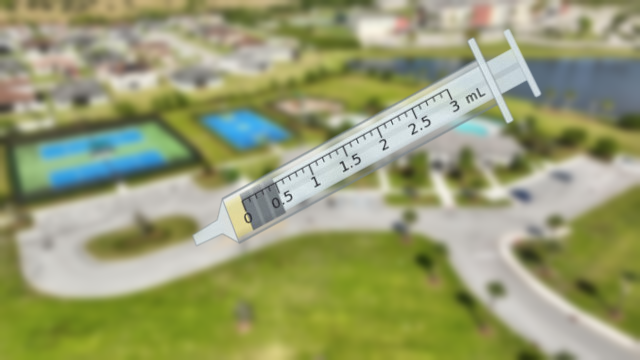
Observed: 0 mL
